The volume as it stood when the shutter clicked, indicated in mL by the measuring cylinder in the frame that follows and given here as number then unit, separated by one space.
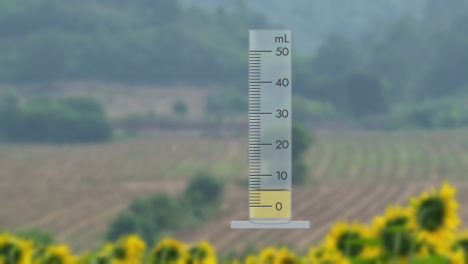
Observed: 5 mL
